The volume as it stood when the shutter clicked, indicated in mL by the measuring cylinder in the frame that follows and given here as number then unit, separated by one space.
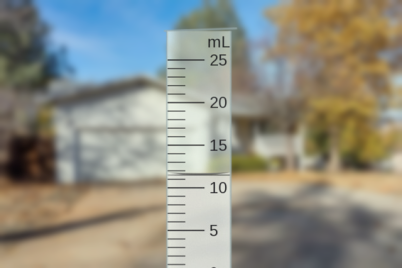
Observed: 11.5 mL
